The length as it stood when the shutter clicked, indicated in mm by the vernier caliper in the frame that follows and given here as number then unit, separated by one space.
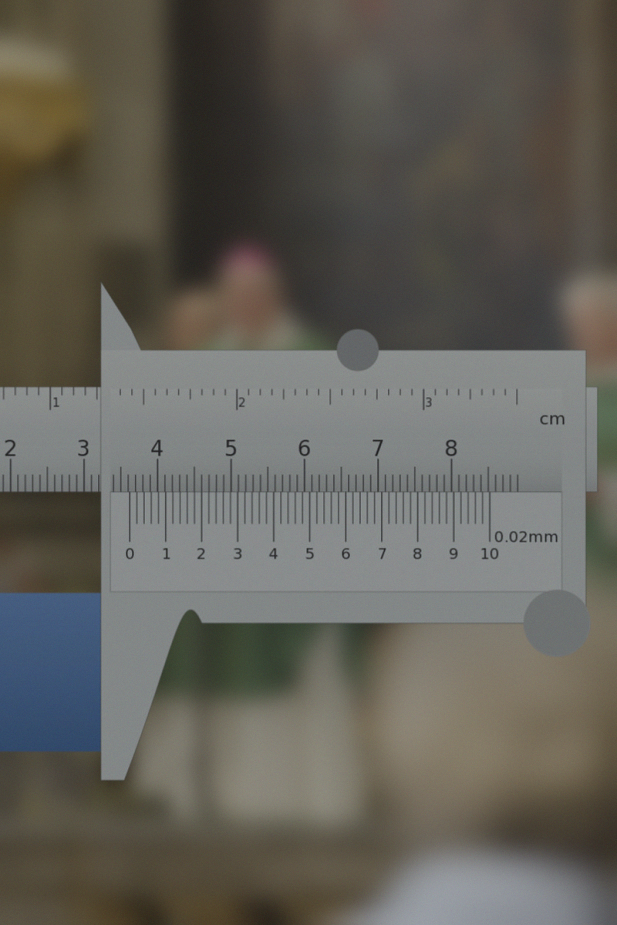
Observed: 36.2 mm
